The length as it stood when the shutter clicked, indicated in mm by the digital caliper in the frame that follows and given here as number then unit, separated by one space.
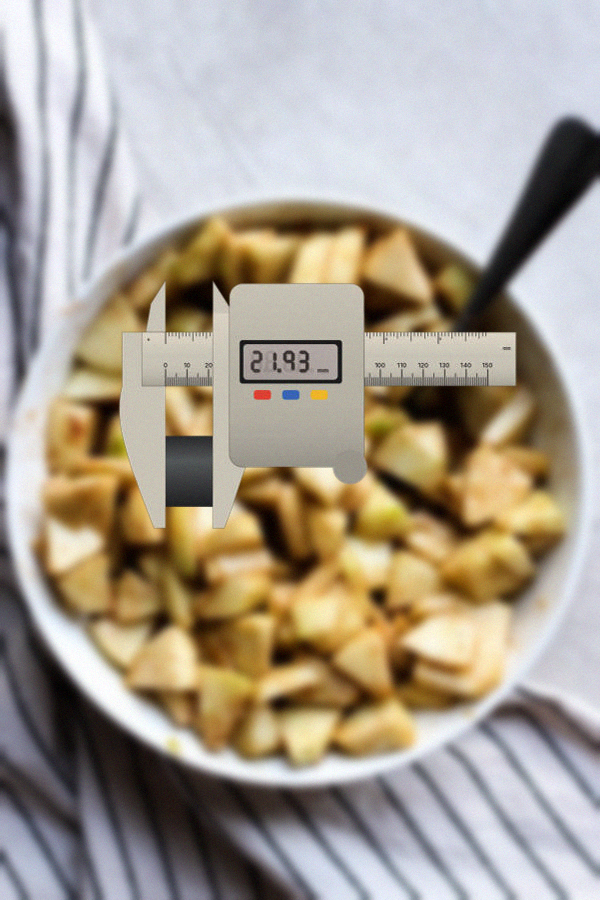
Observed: 21.93 mm
